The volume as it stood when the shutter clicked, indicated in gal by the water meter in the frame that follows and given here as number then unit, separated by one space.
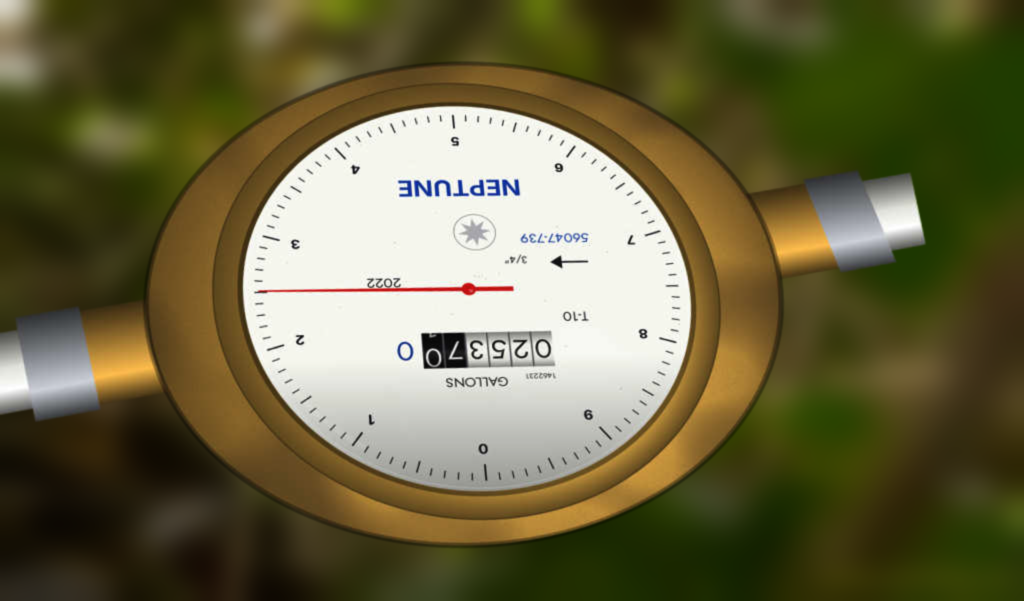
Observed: 253702.5 gal
